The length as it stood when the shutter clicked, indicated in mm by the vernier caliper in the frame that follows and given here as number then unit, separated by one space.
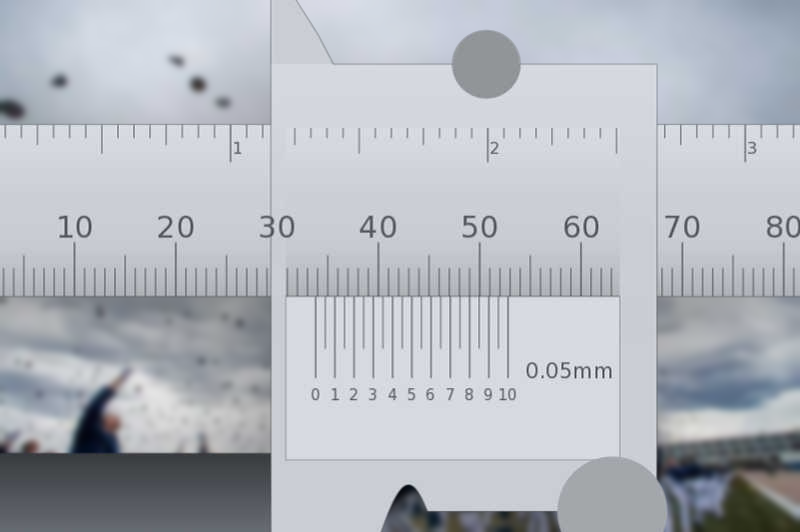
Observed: 33.8 mm
